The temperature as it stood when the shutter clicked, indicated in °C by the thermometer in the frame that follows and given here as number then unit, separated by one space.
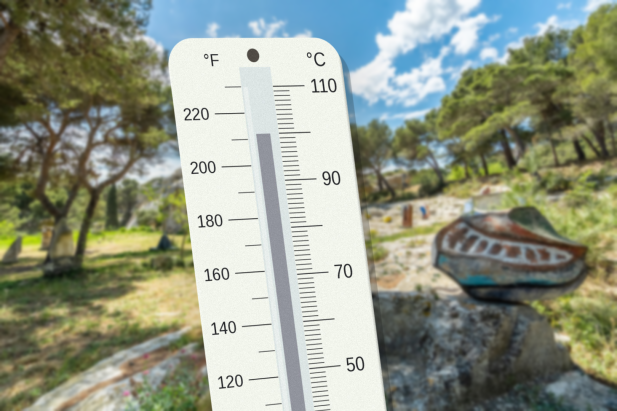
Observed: 100 °C
